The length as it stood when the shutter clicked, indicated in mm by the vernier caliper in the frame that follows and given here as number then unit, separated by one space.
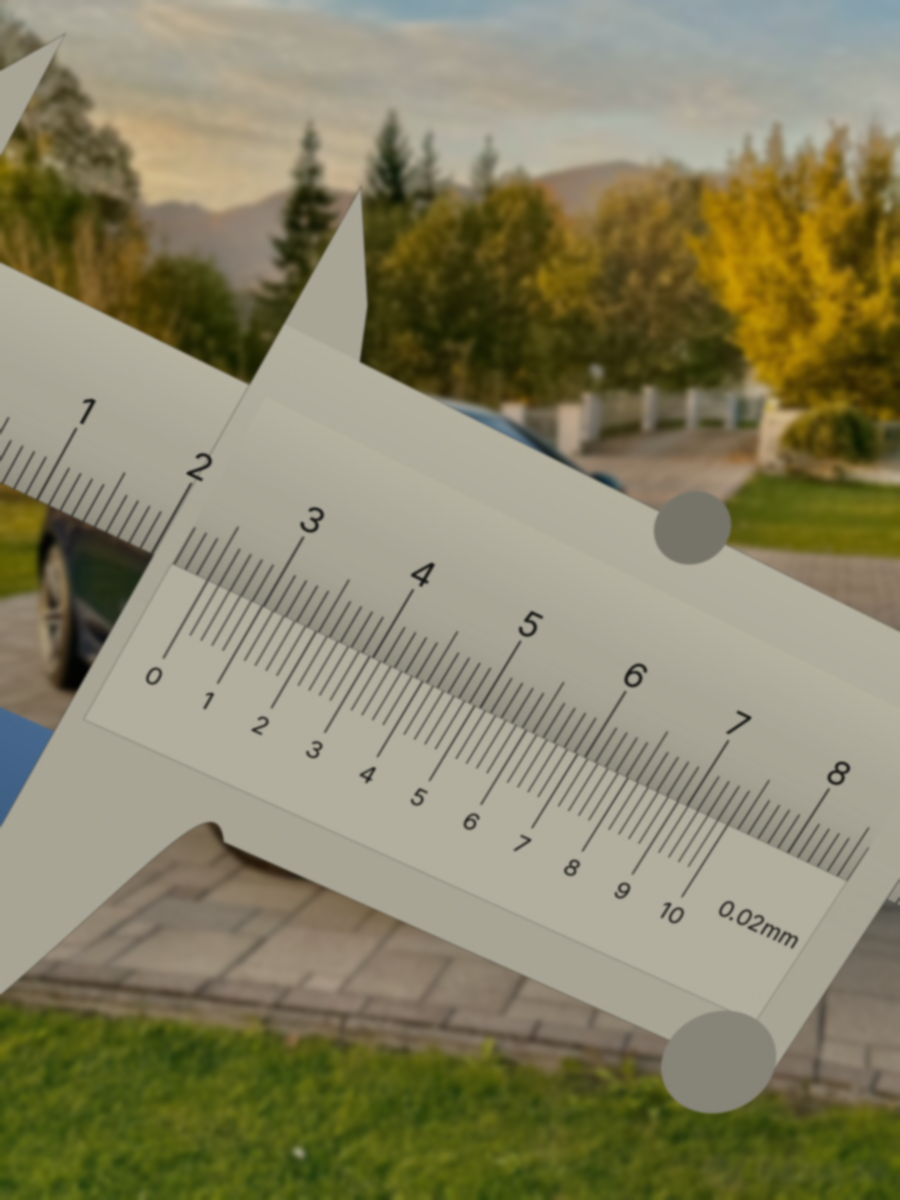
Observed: 25.0 mm
